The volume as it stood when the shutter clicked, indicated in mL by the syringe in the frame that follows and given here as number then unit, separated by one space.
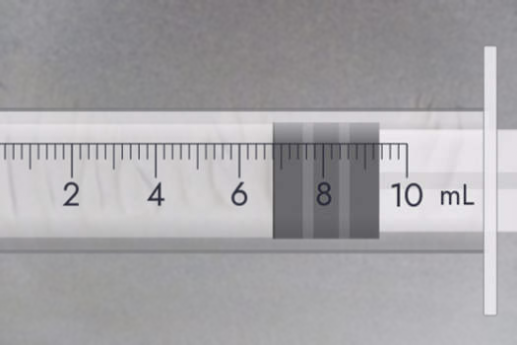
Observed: 6.8 mL
